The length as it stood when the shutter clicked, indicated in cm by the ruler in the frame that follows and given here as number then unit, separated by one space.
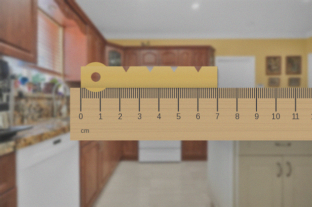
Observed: 7 cm
